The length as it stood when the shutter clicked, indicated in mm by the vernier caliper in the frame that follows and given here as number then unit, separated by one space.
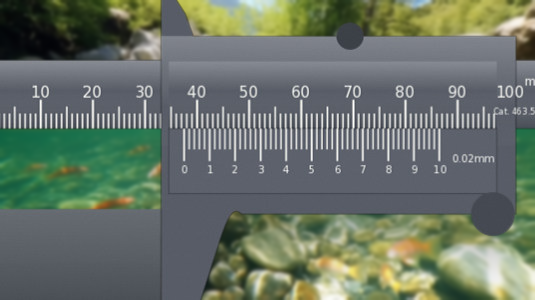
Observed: 37.5 mm
